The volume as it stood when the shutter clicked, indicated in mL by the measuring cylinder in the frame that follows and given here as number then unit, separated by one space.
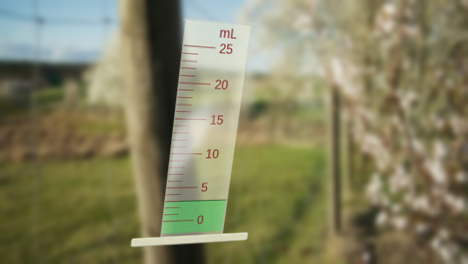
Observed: 3 mL
